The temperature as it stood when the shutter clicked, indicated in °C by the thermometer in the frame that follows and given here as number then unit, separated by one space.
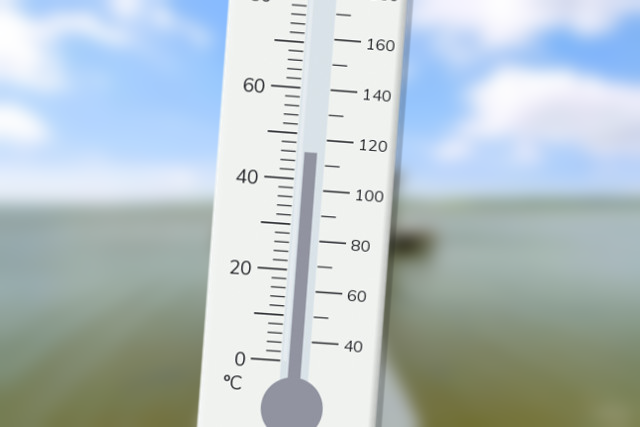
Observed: 46 °C
